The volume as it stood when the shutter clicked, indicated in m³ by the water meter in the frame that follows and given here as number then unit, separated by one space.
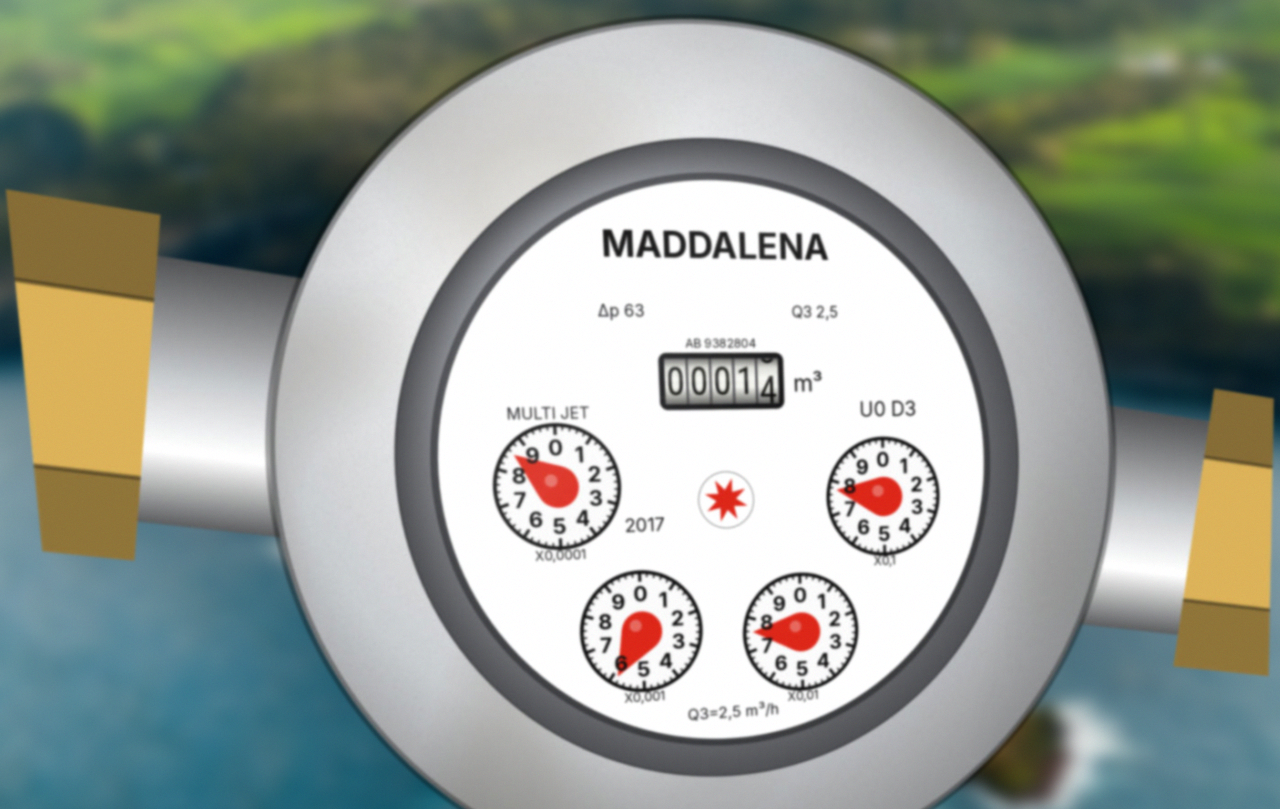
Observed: 13.7758 m³
